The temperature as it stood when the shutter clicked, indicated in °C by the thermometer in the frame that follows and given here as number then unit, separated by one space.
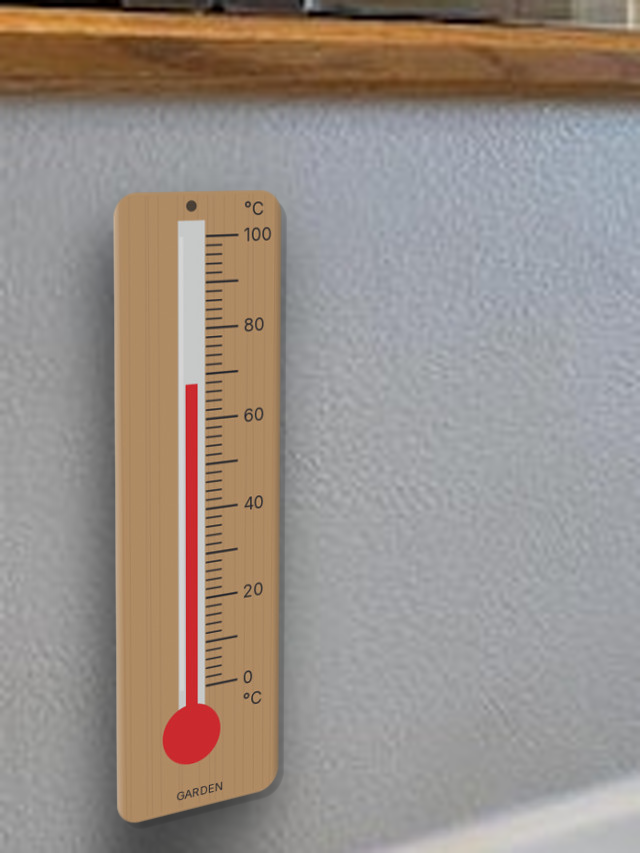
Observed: 68 °C
